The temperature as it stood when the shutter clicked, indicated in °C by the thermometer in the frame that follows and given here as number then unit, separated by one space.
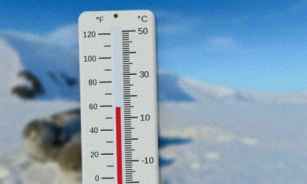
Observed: 15 °C
